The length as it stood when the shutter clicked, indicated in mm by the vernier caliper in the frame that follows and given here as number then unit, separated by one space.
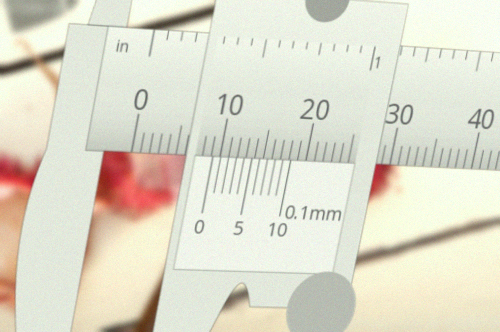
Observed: 9.2 mm
